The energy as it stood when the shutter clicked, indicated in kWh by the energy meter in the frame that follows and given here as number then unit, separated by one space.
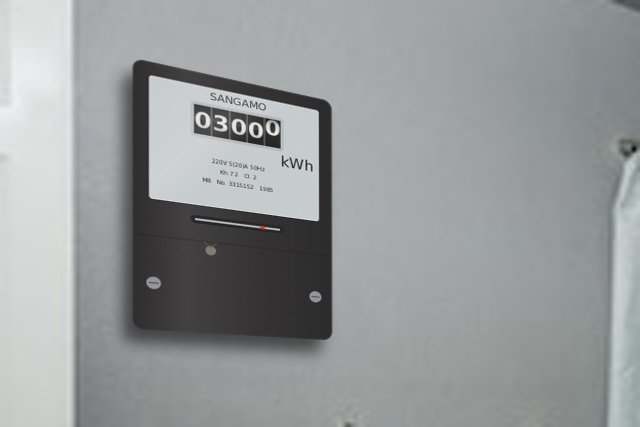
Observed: 3000 kWh
